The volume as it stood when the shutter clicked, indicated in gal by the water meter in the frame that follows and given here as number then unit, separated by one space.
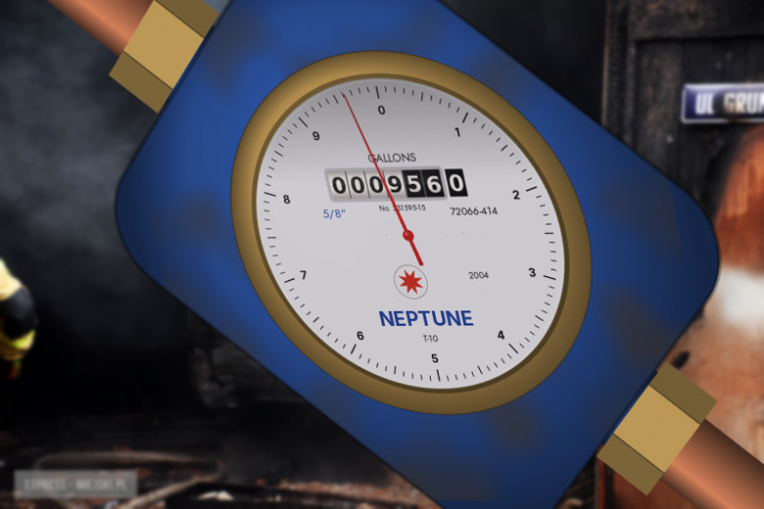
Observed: 9559.6 gal
